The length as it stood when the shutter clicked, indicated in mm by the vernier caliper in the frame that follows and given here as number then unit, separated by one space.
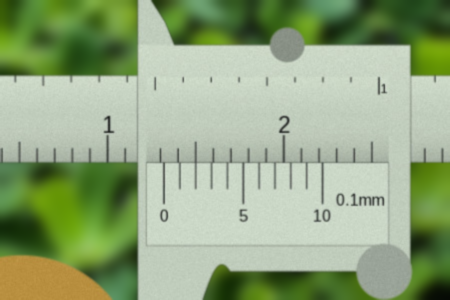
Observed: 13.2 mm
